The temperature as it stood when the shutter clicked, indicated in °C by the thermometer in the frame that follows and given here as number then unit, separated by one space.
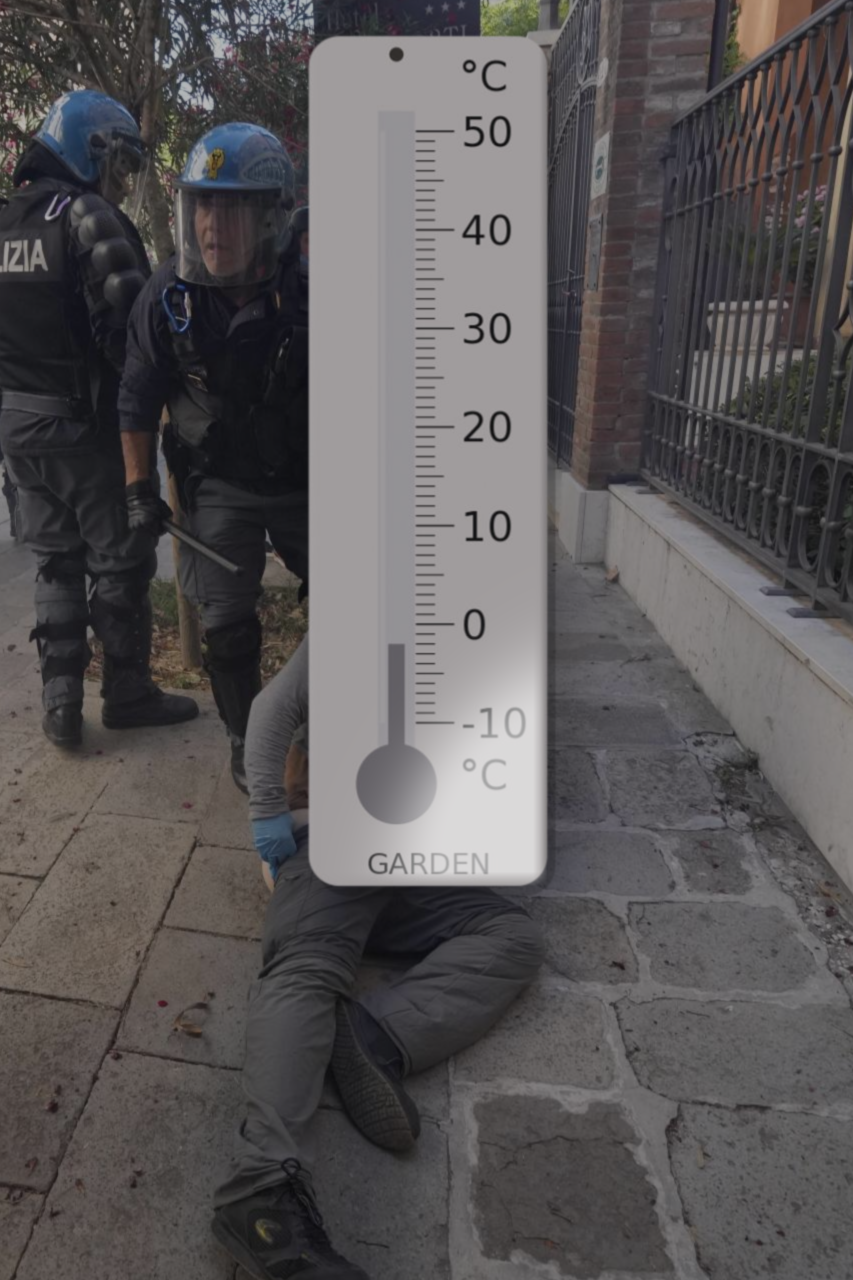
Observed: -2 °C
